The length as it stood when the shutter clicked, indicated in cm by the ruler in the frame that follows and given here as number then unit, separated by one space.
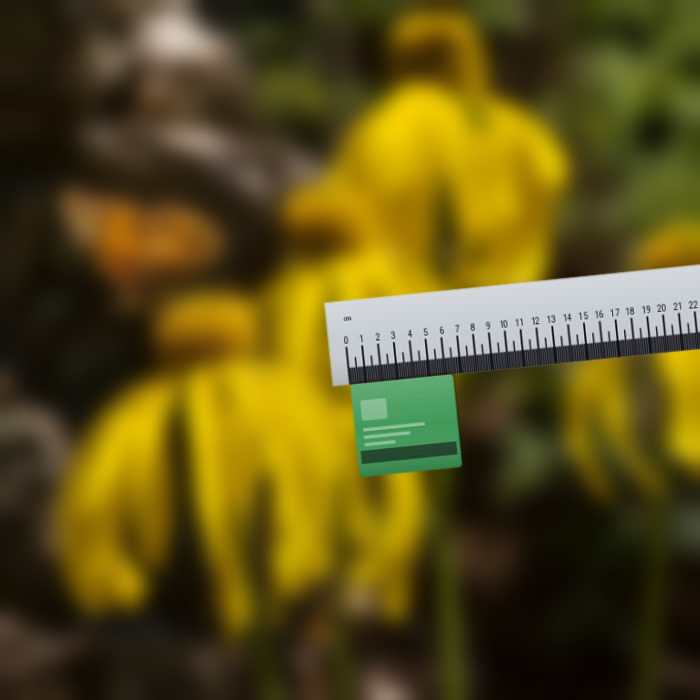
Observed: 6.5 cm
